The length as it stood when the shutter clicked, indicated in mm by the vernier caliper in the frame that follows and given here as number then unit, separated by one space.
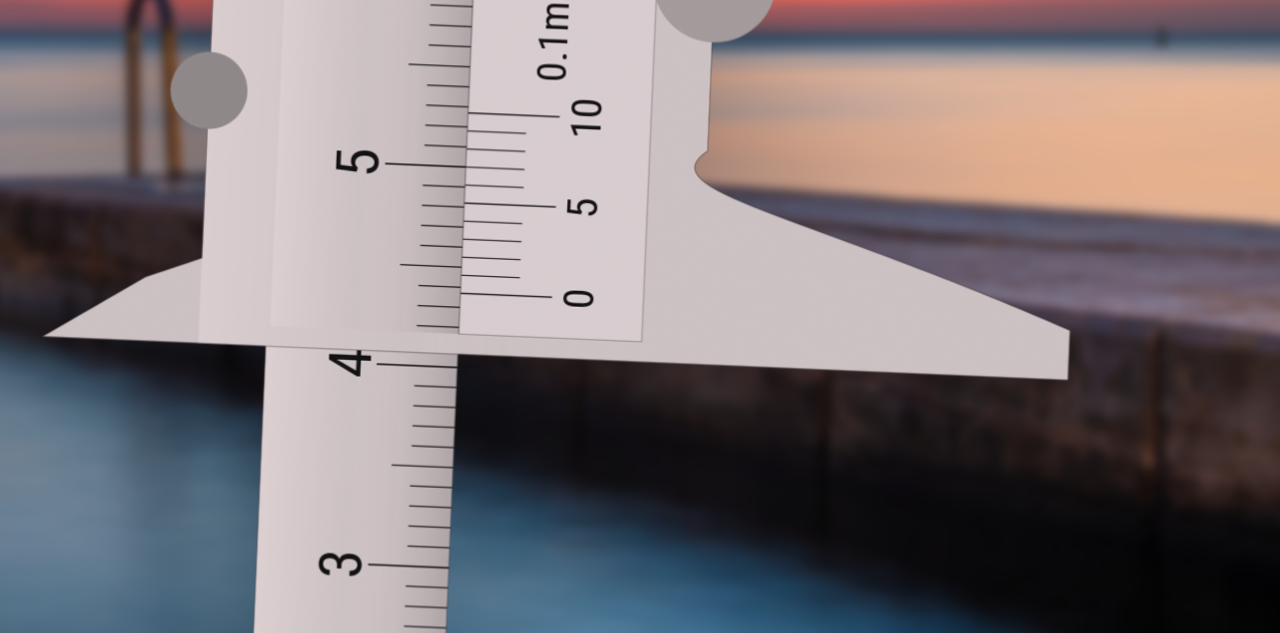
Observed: 43.7 mm
